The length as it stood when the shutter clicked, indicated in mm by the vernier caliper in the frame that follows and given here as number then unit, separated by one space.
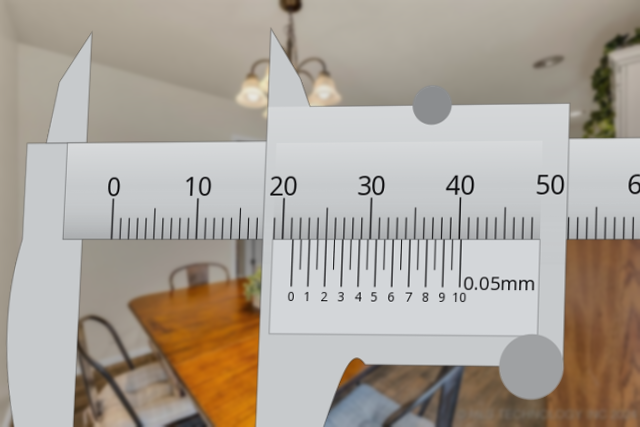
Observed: 21.2 mm
